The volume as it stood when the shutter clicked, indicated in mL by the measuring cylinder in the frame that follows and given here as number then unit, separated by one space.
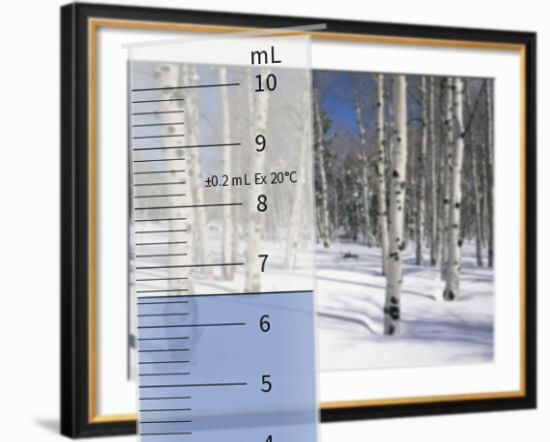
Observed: 6.5 mL
